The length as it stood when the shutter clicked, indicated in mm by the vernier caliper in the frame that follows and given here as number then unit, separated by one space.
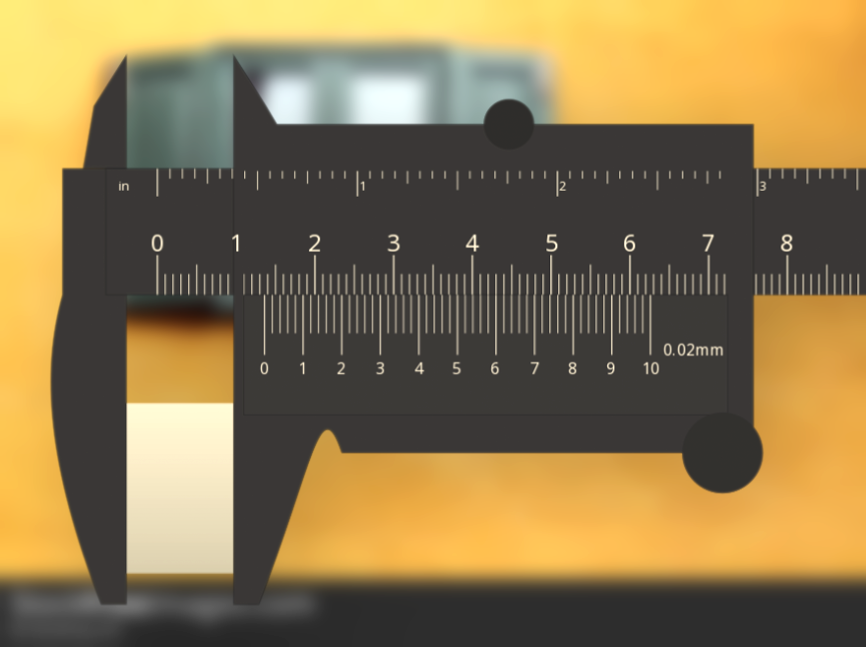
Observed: 13.6 mm
